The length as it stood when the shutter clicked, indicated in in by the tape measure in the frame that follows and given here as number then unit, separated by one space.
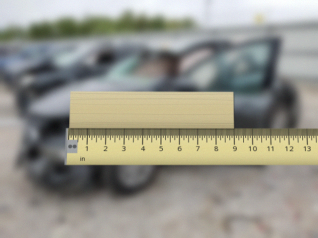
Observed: 9 in
